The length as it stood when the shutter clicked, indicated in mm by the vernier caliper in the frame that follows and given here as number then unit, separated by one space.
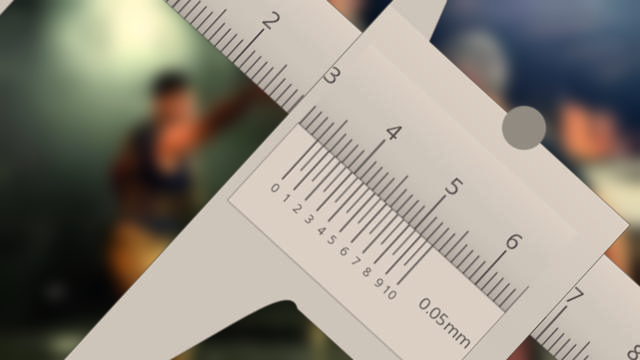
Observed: 34.0 mm
